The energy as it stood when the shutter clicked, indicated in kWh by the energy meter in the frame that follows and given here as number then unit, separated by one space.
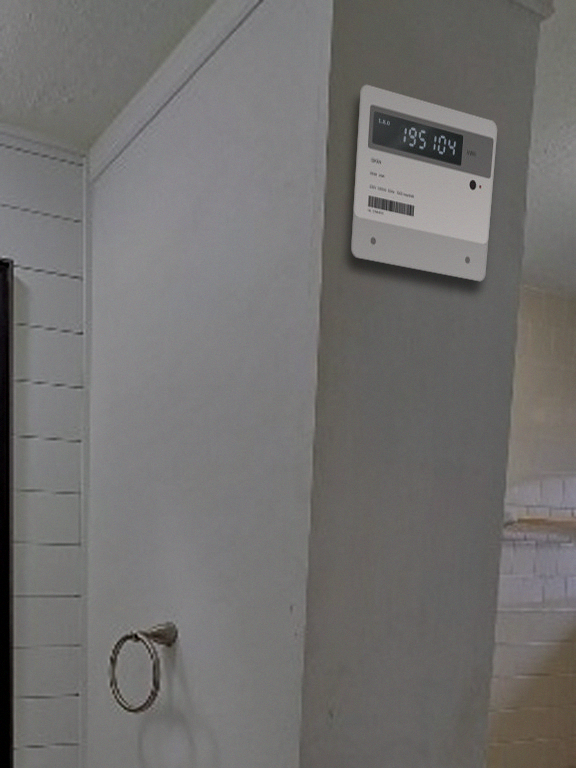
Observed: 195104 kWh
